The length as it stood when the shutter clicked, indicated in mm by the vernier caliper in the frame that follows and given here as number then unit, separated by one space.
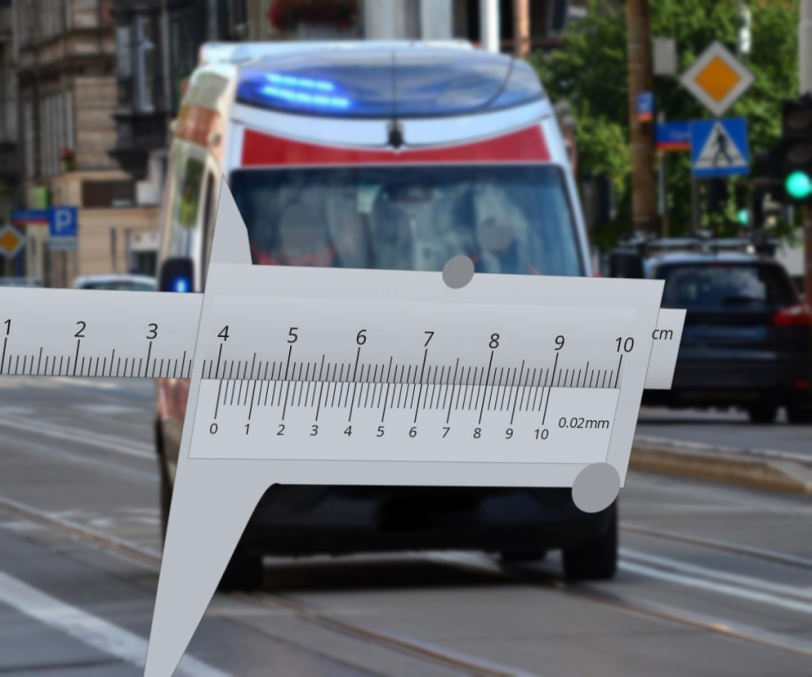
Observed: 40.8 mm
